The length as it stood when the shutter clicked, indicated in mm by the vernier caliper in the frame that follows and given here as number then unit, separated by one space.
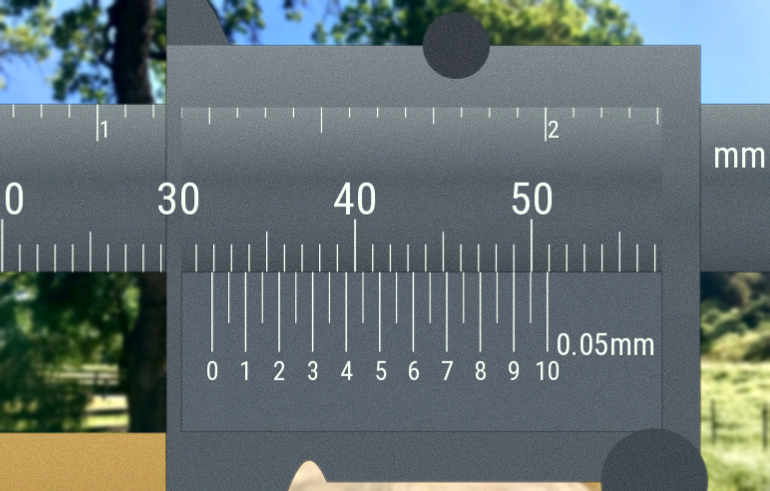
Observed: 31.9 mm
